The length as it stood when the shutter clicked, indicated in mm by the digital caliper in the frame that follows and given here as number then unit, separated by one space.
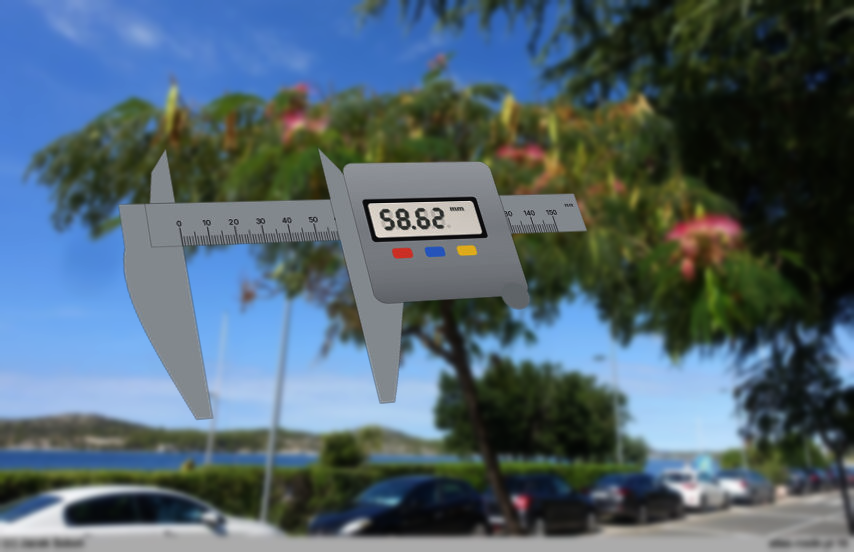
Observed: 58.62 mm
